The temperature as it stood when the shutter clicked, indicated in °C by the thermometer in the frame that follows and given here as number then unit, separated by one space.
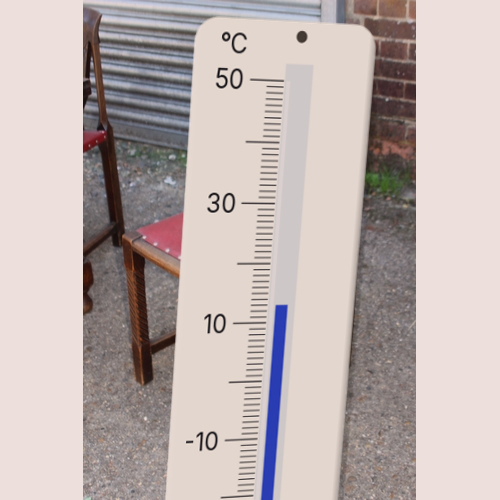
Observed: 13 °C
